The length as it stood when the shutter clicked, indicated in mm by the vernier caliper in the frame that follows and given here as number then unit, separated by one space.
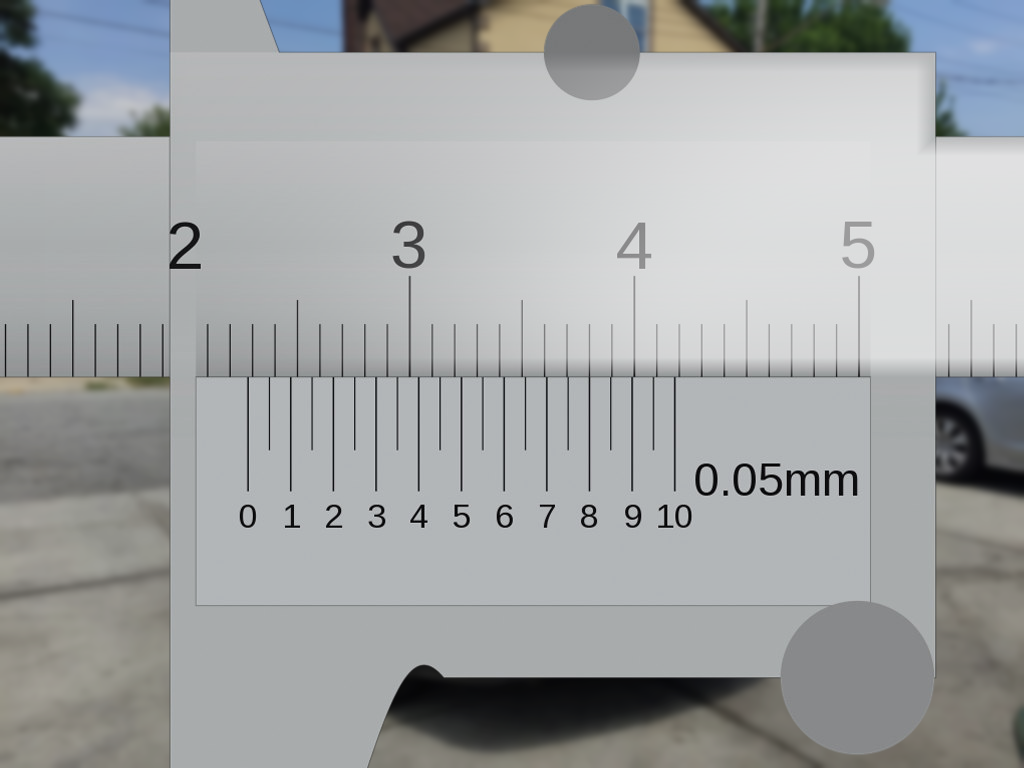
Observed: 22.8 mm
